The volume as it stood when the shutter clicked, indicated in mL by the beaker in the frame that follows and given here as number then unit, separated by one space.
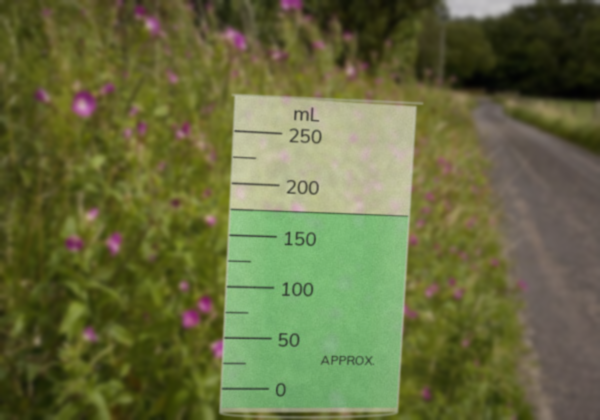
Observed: 175 mL
